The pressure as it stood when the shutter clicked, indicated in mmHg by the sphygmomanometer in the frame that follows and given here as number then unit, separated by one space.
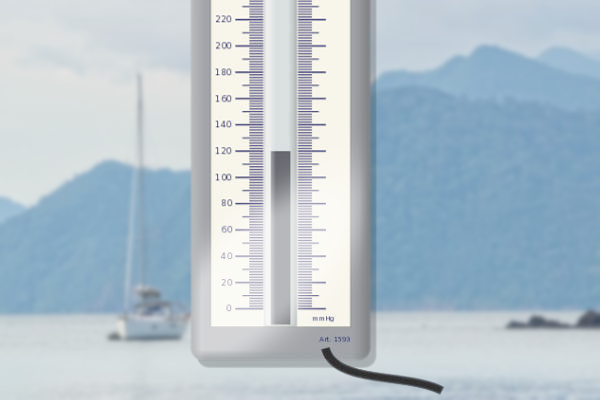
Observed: 120 mmHg
